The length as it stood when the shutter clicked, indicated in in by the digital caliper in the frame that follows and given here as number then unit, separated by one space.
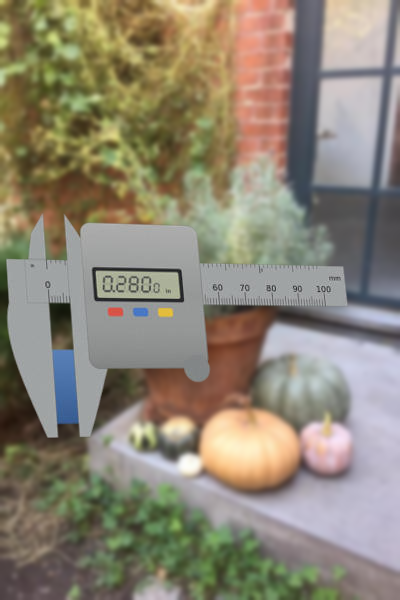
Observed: 0.2800 in
